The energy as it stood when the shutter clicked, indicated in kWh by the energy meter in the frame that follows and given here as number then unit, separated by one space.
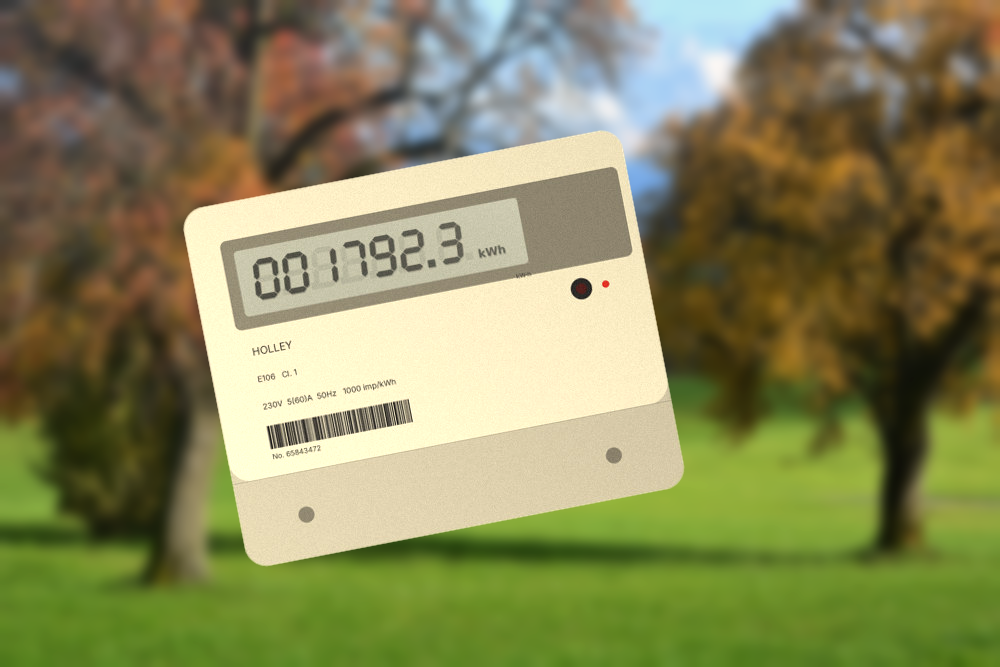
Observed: 1792.3 kWh
